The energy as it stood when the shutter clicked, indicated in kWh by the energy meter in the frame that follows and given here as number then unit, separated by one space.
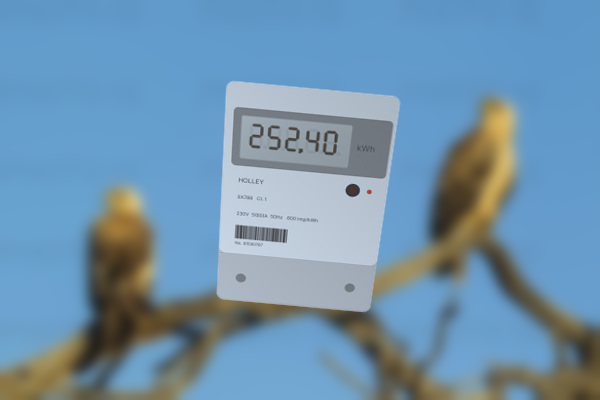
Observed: 252.40 kWh
